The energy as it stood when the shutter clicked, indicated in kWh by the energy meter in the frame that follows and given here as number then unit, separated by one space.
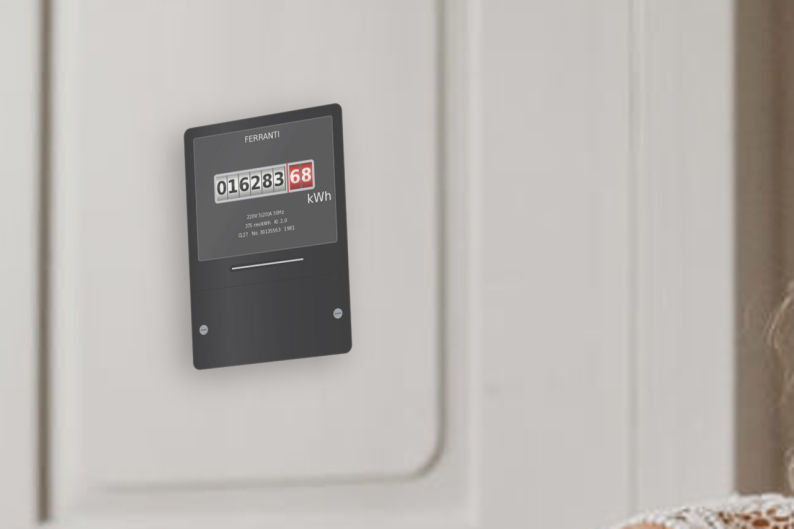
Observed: 16283.68 kWh
